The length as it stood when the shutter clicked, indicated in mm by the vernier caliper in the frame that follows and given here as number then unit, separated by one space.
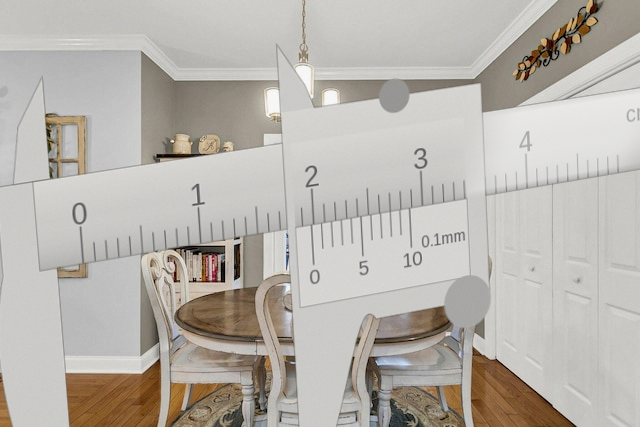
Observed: 19.8 mm
